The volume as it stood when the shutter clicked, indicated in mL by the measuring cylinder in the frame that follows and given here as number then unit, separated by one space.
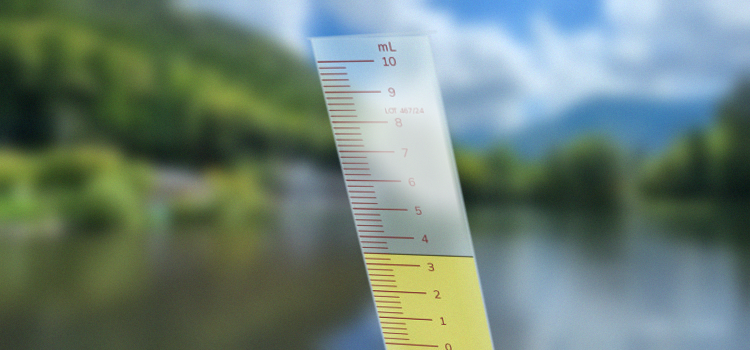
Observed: 3.4 mL
